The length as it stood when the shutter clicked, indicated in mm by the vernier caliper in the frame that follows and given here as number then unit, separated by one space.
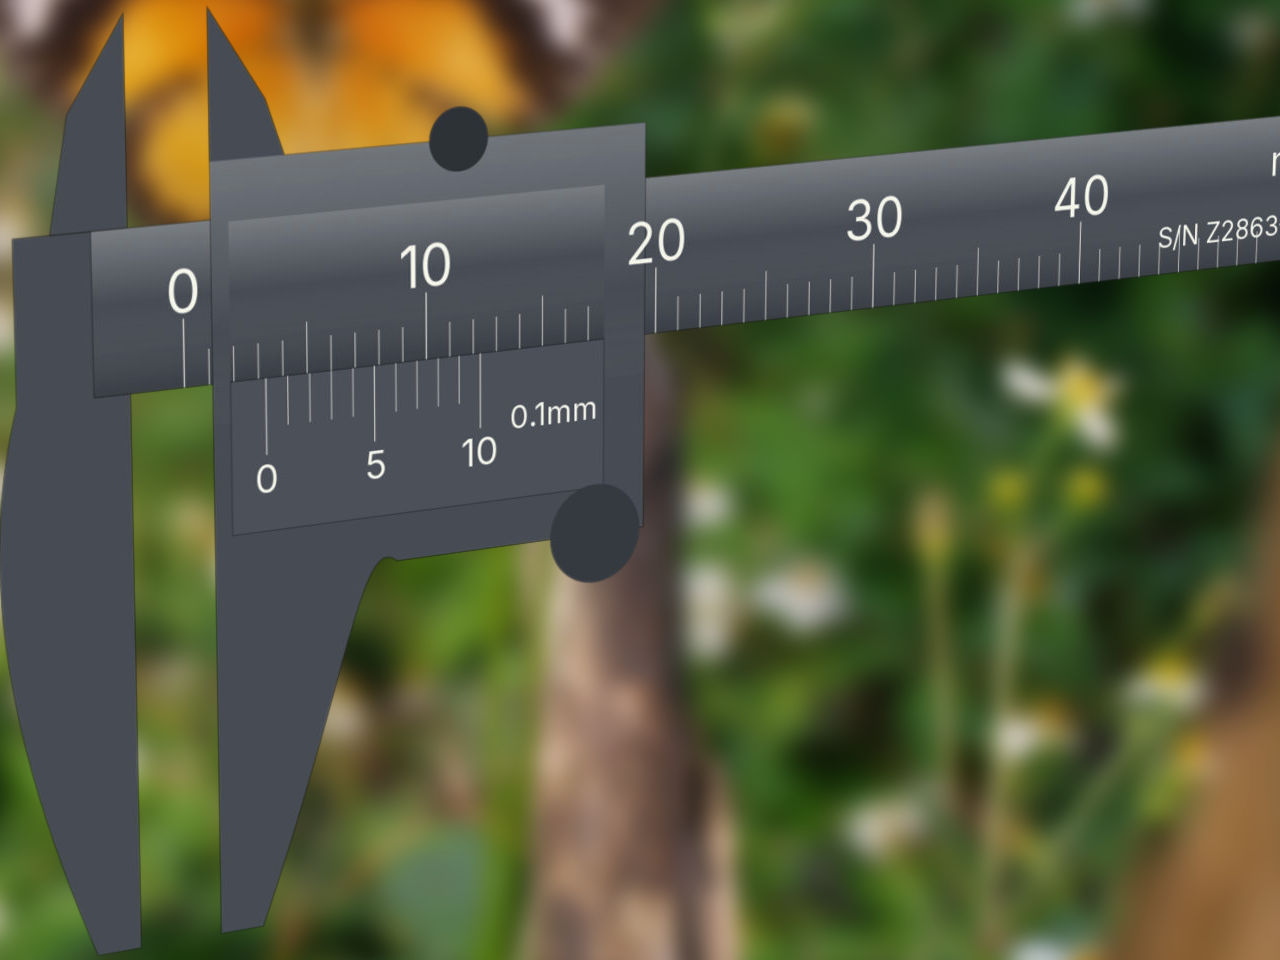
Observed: 3.3 mm
